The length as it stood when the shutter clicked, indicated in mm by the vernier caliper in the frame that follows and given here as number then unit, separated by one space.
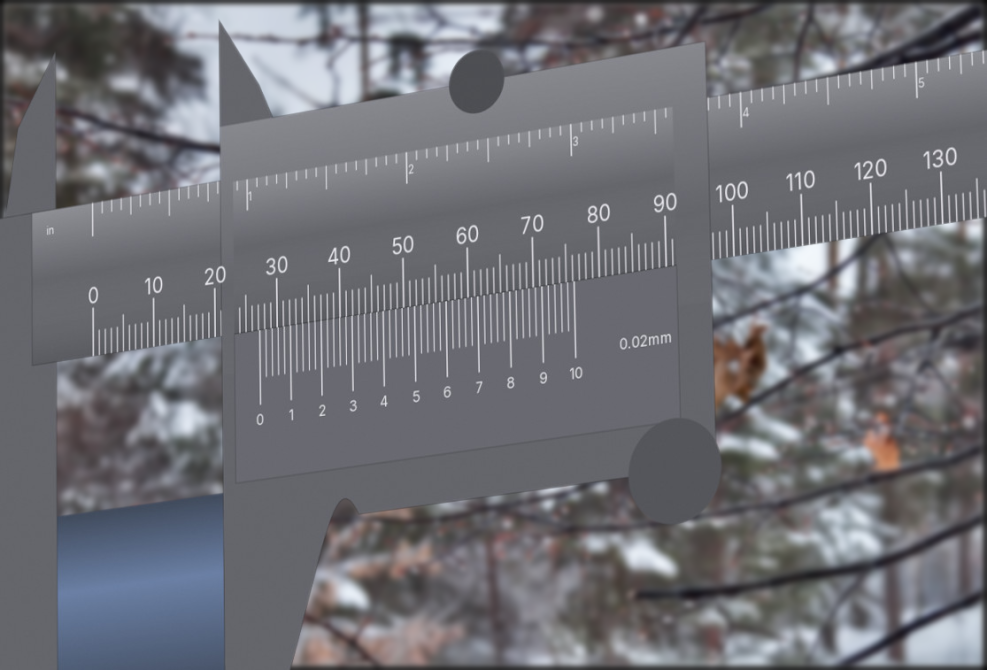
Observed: 27.2 mm
